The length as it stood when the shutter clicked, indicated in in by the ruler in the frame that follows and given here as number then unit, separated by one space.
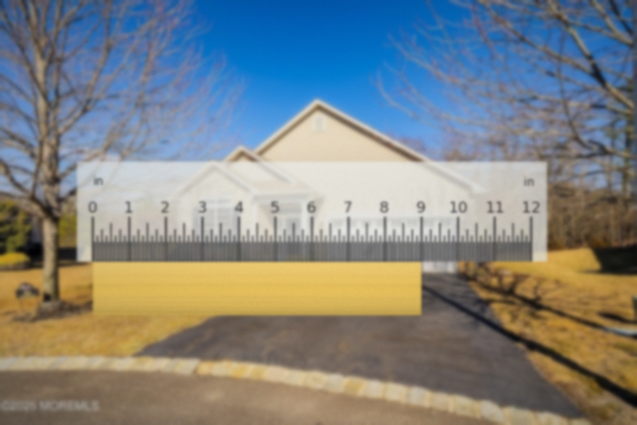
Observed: 9 in
